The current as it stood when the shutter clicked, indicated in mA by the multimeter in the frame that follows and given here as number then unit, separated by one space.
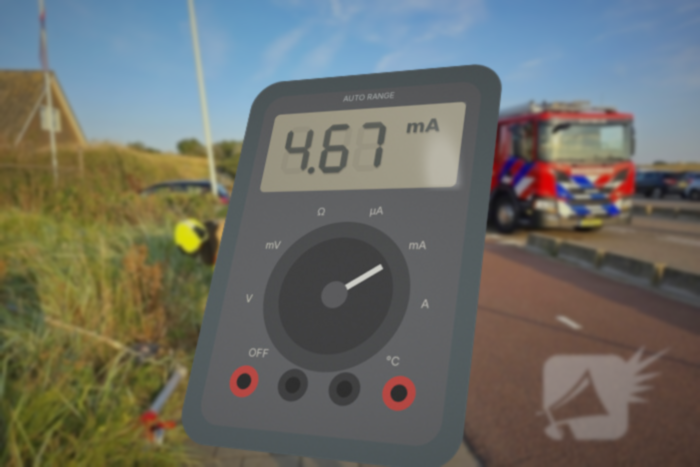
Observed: 4.67 mA
